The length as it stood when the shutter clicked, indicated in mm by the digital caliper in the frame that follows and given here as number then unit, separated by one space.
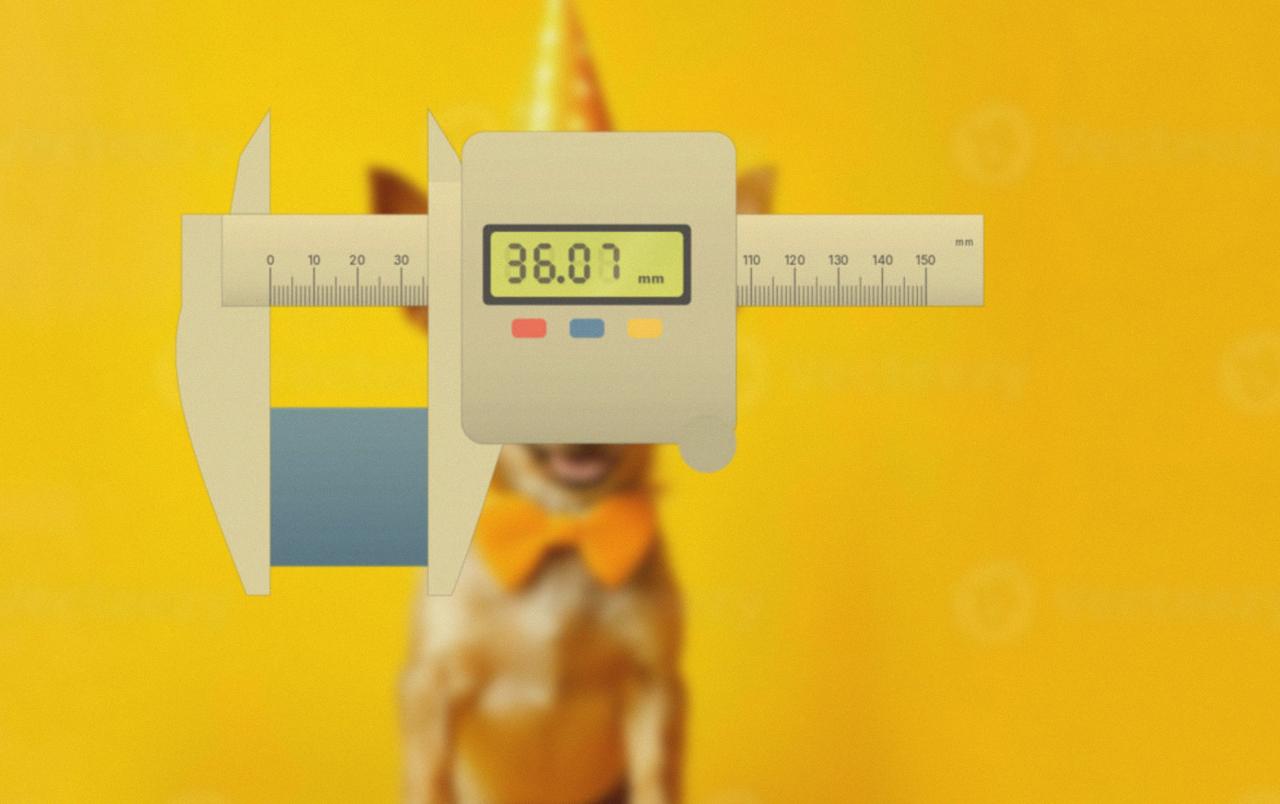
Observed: 36.07 mm
